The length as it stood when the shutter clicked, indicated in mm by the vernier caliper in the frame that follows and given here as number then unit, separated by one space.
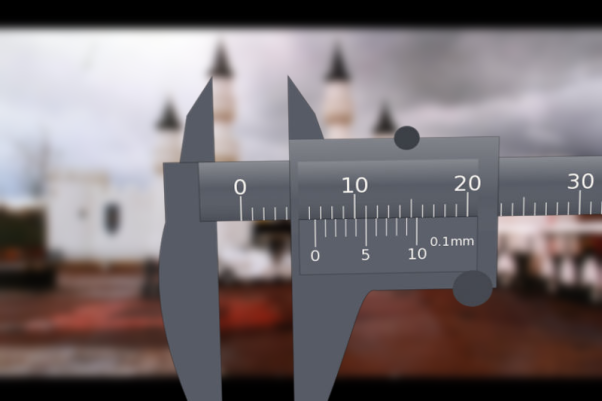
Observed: 6.5 mm
